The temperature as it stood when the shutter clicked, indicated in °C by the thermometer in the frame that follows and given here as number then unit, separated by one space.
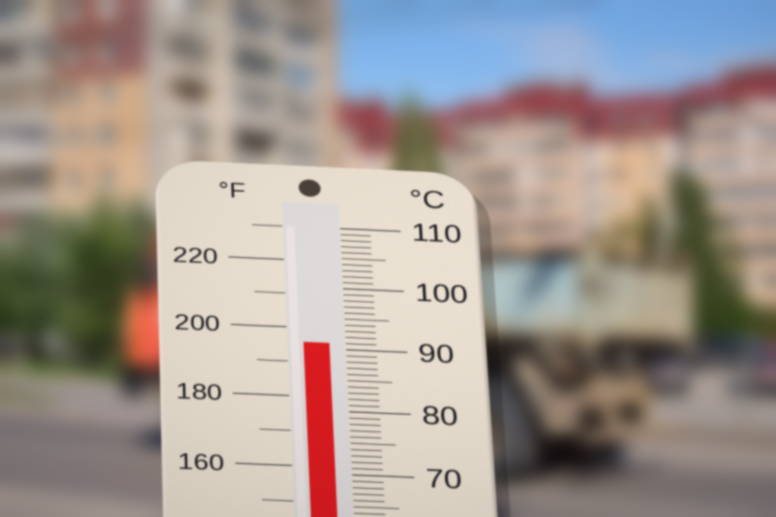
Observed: 91 °C
